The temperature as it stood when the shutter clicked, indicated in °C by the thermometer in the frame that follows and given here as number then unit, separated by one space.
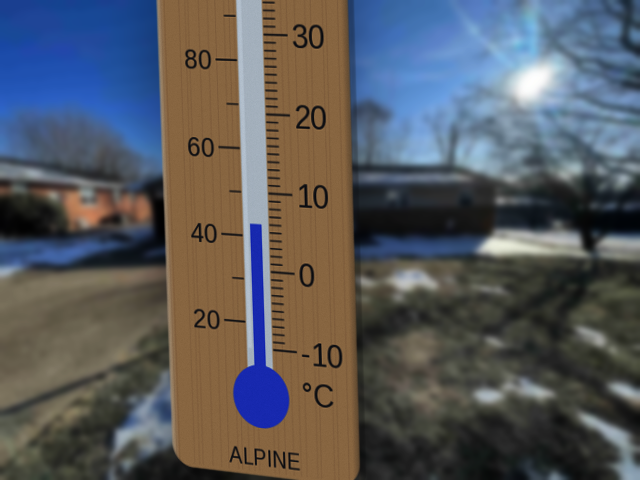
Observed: 6 °C
